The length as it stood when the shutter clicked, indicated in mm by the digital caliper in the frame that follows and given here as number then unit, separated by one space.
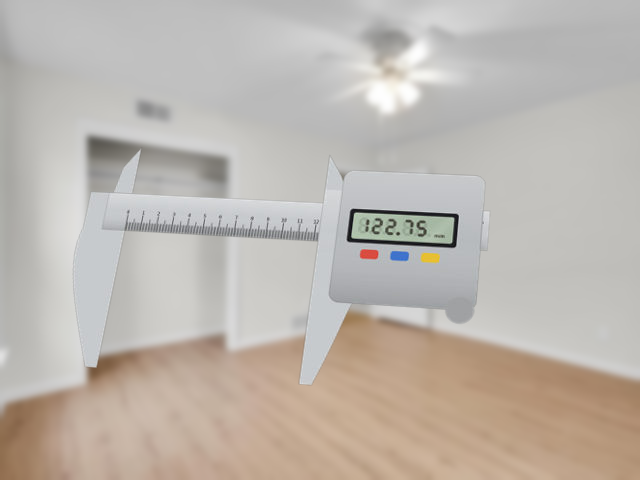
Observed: 122.75 mm
